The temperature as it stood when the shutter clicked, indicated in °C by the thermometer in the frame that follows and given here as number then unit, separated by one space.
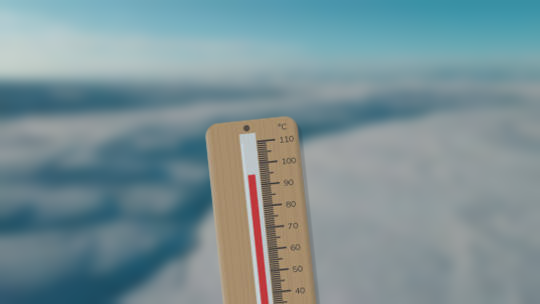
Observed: 95 °C
